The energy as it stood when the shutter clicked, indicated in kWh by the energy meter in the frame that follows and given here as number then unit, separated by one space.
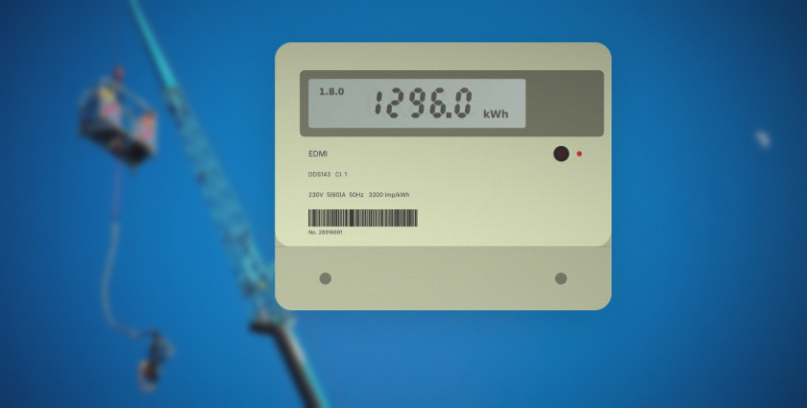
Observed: 1296.0 kWh
